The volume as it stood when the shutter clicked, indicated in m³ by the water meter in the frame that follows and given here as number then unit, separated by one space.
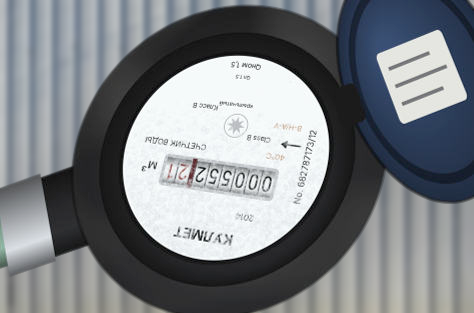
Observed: 552.21 m³
